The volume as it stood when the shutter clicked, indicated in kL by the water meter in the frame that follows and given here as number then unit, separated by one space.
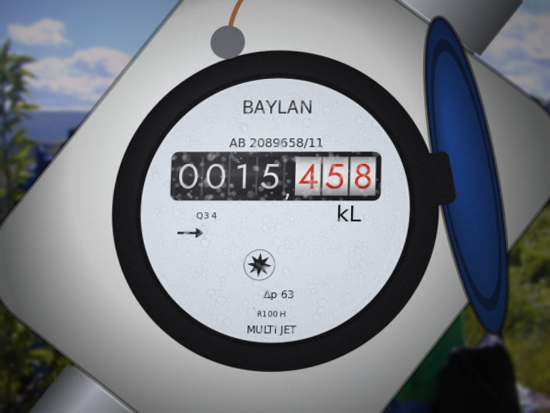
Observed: 15.458 kL
